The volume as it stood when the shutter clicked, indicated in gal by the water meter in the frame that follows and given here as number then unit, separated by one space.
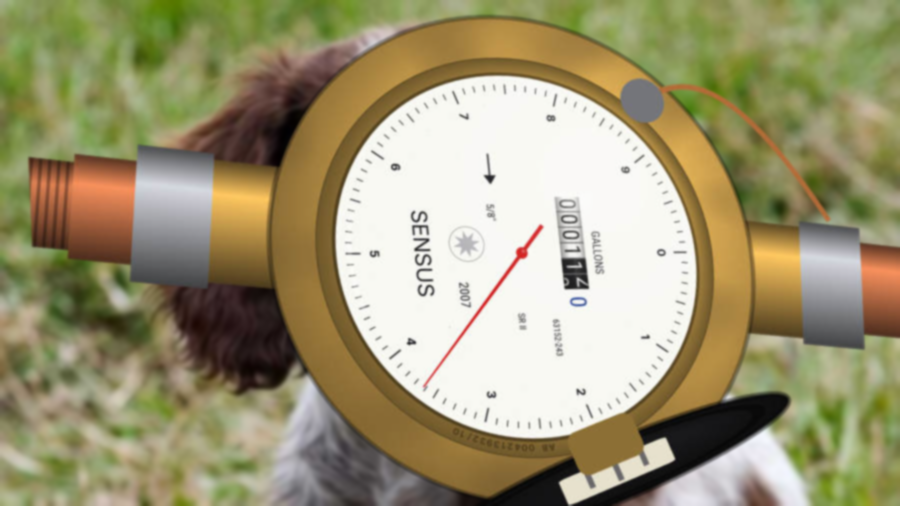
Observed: 1123.6 gal
